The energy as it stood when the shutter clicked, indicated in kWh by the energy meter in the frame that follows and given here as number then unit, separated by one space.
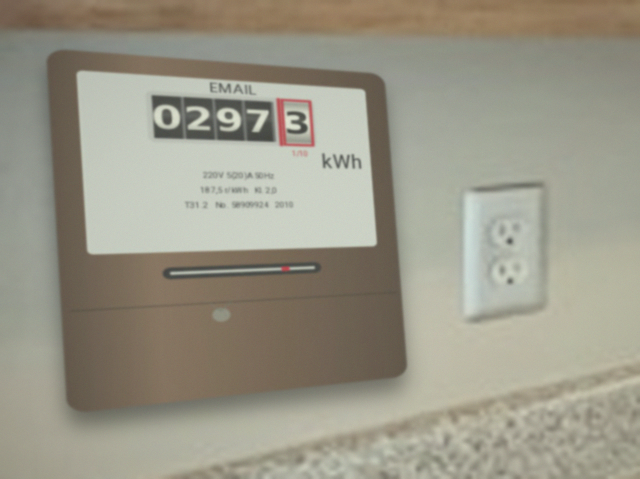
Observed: 297.3 kWh
